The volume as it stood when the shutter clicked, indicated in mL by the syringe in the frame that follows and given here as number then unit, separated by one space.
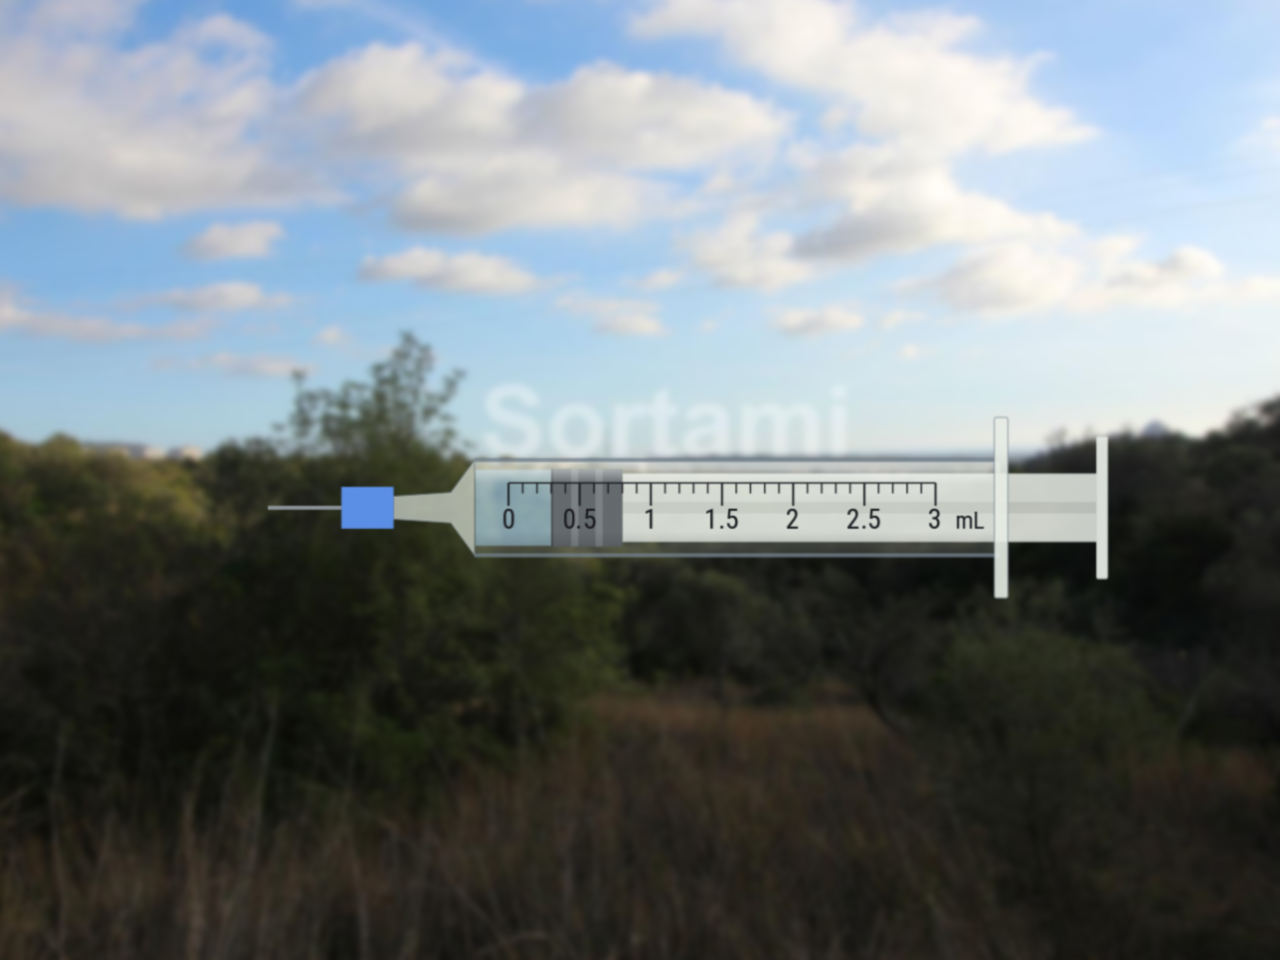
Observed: 0.3 mL
